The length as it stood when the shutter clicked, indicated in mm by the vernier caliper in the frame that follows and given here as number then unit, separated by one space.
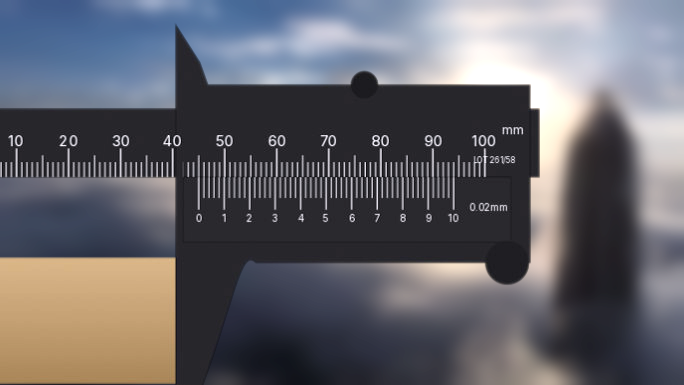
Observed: 45.0 mm
